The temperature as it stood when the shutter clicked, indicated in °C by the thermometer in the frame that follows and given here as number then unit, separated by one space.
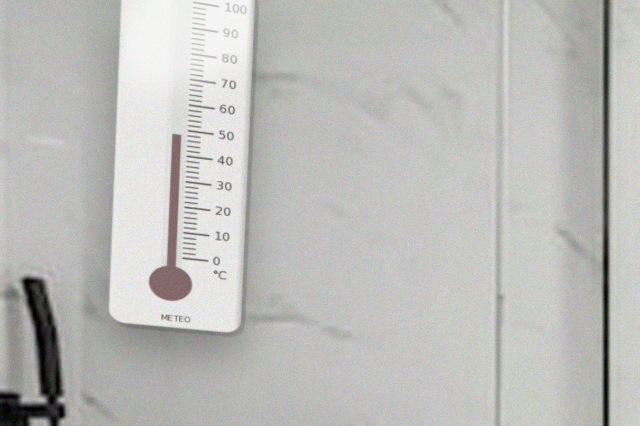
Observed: 48 °C
